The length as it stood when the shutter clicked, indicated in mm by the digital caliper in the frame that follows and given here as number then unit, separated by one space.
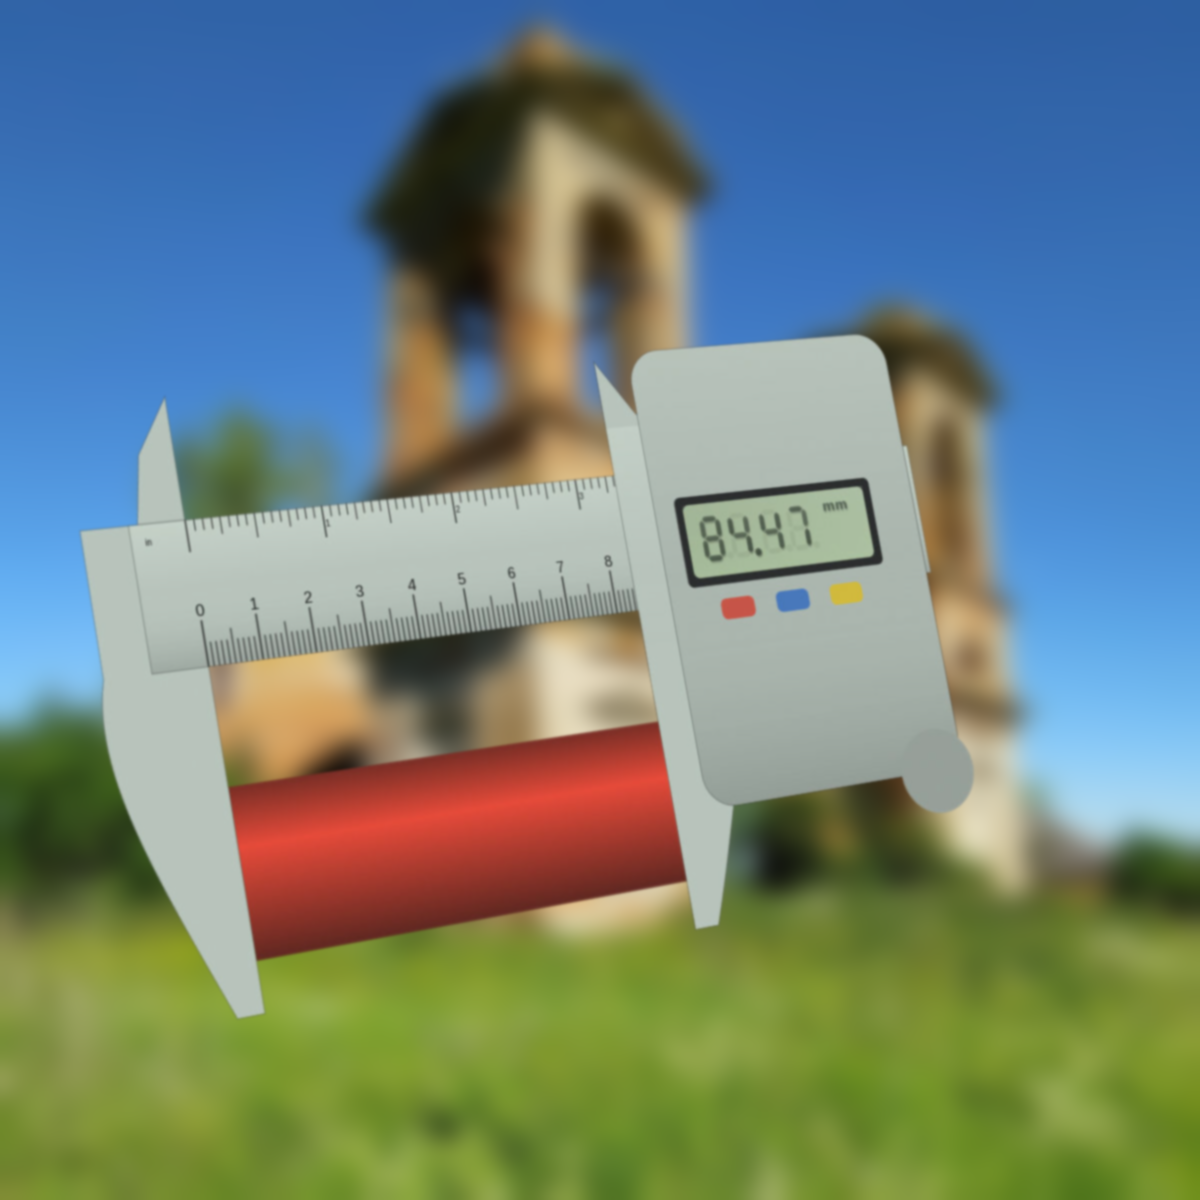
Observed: 84.47 mm
